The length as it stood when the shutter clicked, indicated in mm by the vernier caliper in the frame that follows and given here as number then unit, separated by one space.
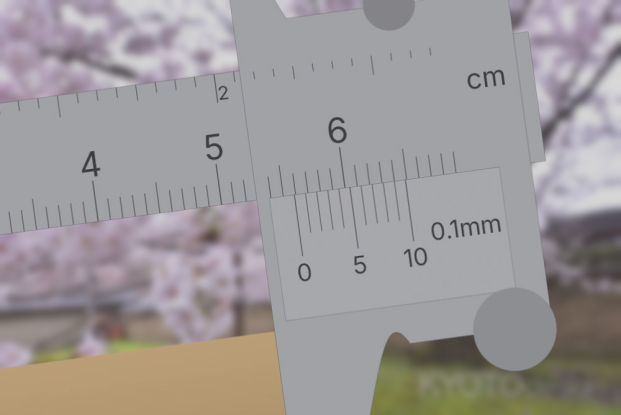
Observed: 55.9 mm
